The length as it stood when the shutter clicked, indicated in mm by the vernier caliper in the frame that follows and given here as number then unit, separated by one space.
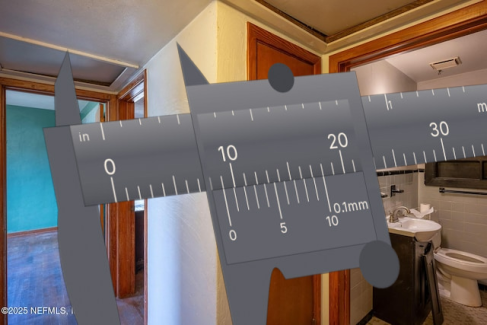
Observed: 9.0 mm
